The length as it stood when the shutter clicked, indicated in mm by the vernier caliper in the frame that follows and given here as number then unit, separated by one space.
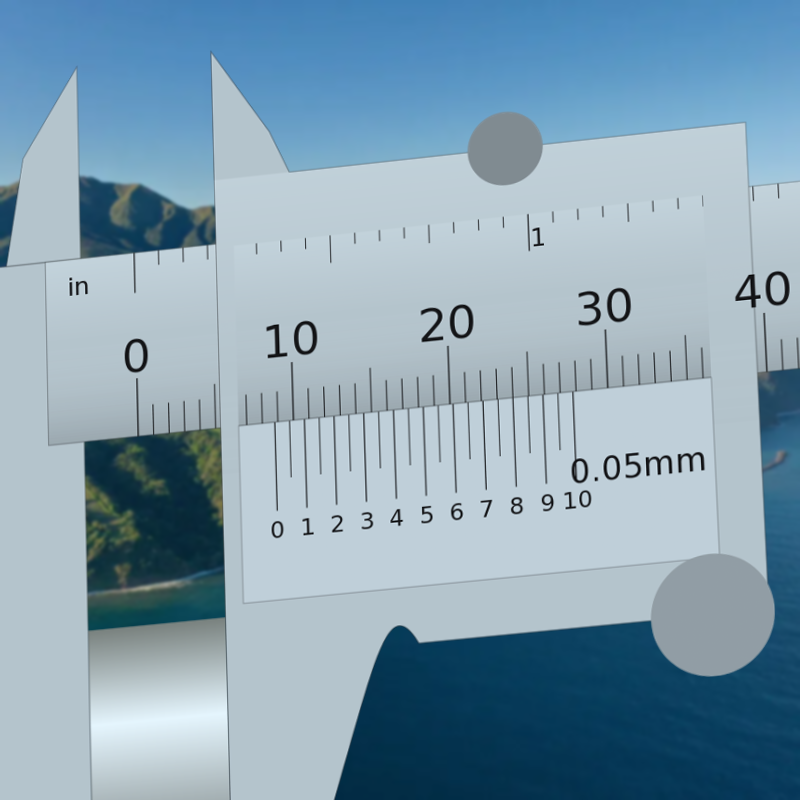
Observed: 8.8 mm
